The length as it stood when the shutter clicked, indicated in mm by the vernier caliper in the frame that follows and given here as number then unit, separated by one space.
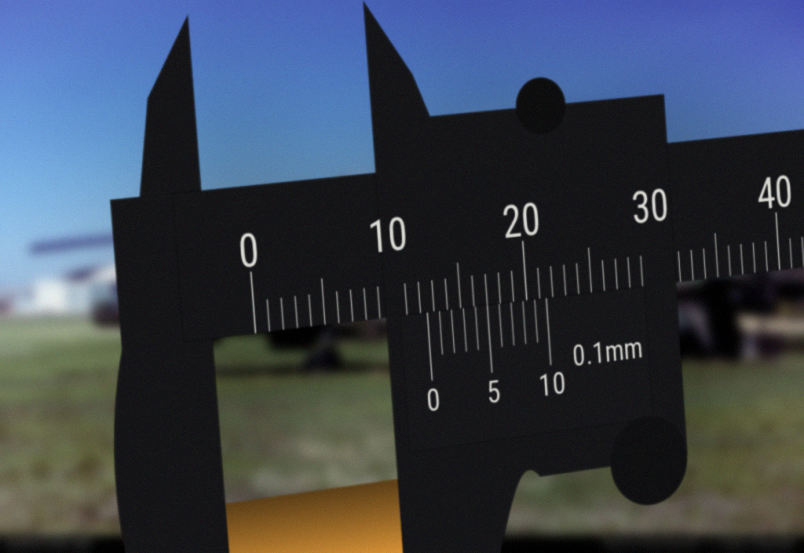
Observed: 12.5 mm
